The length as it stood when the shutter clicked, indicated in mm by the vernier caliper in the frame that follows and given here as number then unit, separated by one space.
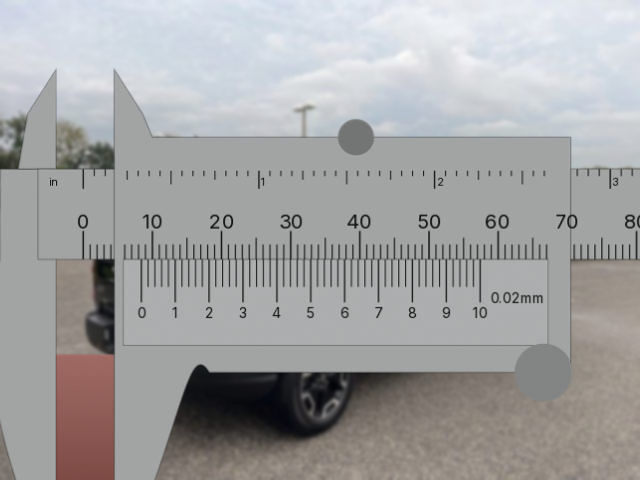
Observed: 8.4 mm
